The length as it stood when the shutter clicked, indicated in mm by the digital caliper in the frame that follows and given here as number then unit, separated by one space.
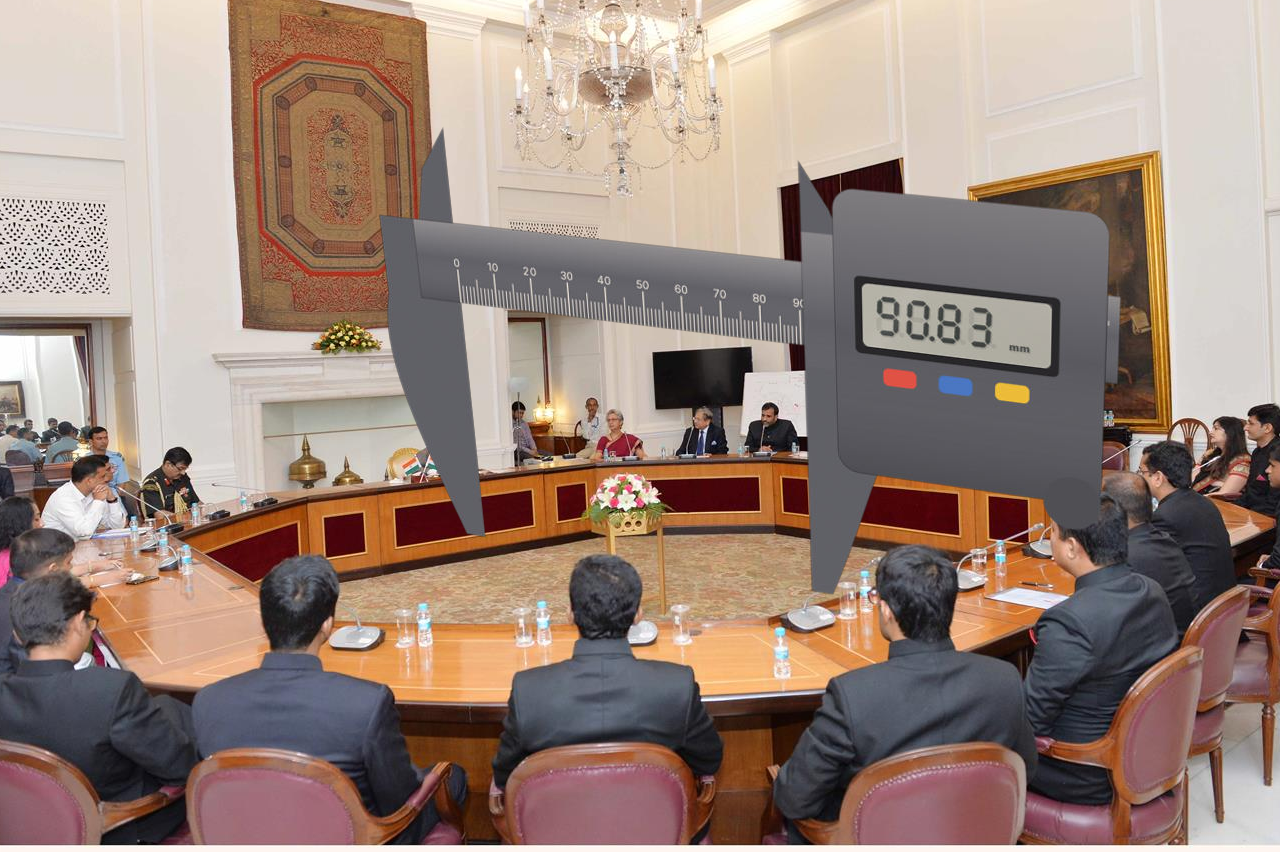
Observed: 90.83 mm
